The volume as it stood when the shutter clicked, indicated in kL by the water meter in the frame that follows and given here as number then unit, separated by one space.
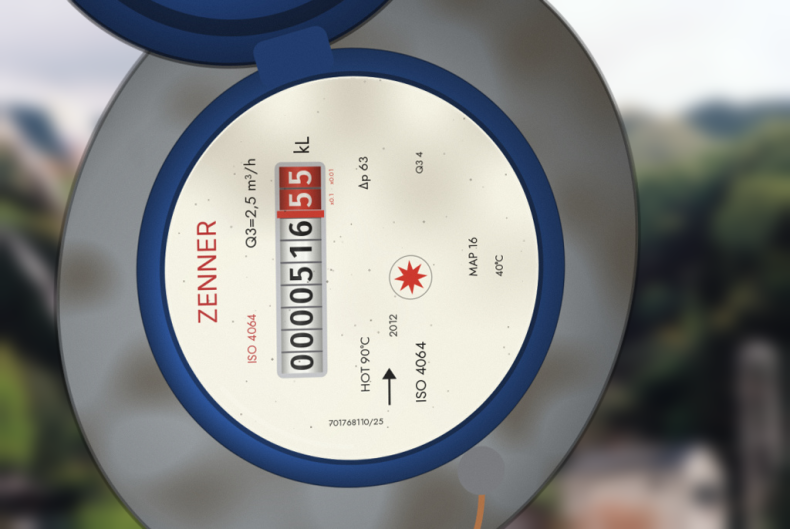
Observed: 516.55 kL
